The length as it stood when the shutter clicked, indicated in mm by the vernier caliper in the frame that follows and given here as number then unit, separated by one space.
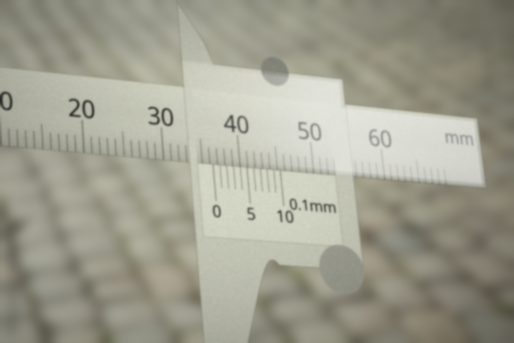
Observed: 36.4 mm
